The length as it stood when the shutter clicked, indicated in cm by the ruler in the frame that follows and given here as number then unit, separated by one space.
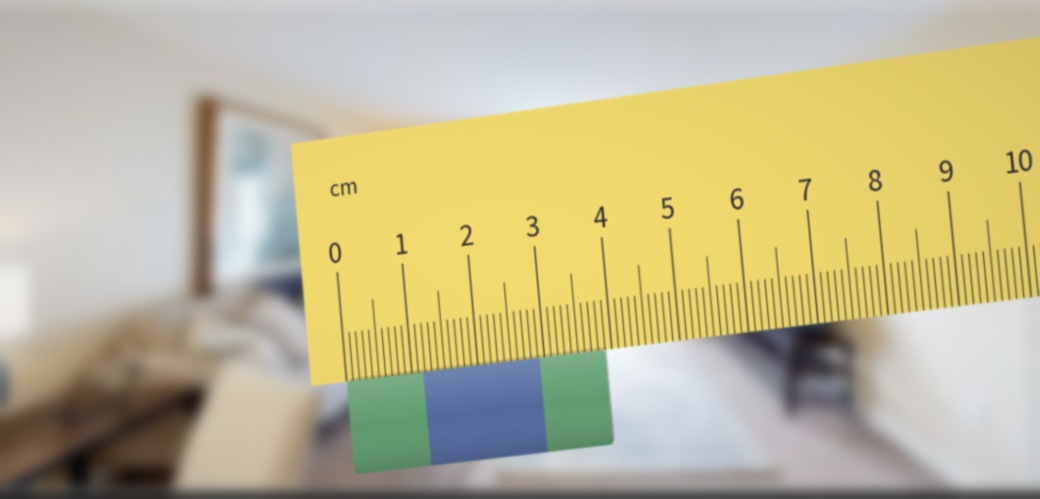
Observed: 3.9 cm
